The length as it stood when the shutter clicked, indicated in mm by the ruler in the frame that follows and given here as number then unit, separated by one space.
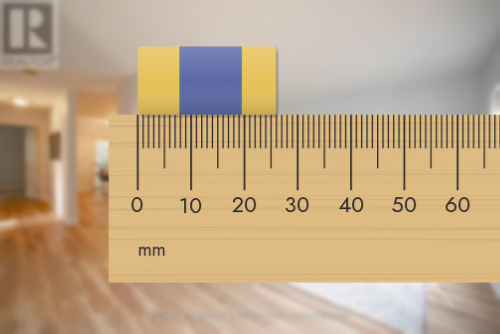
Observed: 26 mm
